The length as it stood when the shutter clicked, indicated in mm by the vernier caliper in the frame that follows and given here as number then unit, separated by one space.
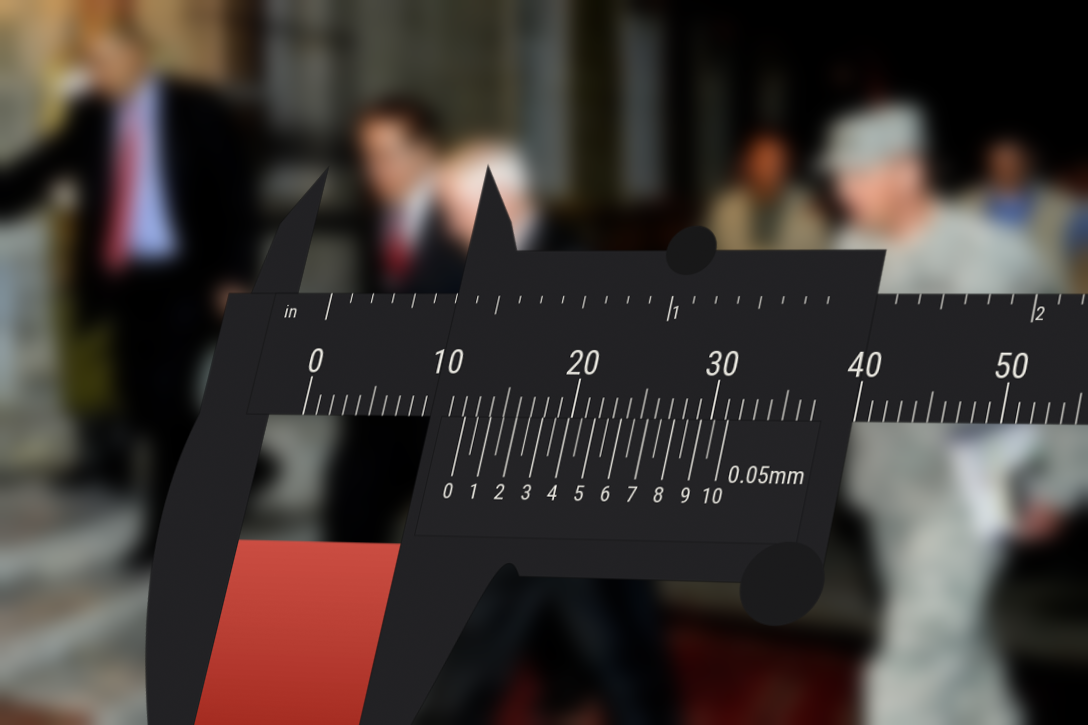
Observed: 12.2 mm
